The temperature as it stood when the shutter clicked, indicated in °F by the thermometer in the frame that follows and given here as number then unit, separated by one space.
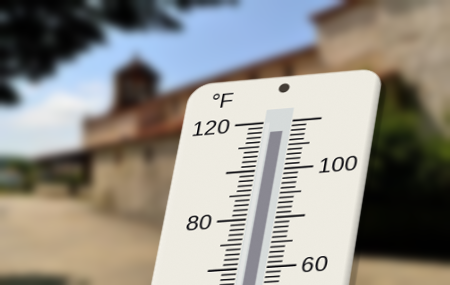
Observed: 116 °F
